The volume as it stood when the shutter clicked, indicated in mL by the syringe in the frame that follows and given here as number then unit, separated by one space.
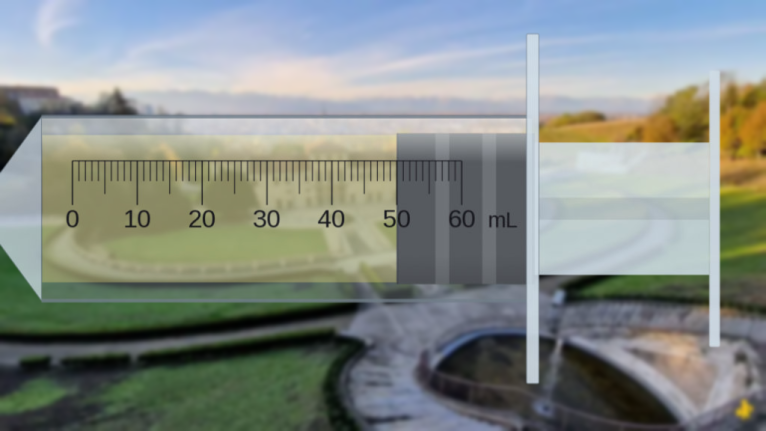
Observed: 50 mL
